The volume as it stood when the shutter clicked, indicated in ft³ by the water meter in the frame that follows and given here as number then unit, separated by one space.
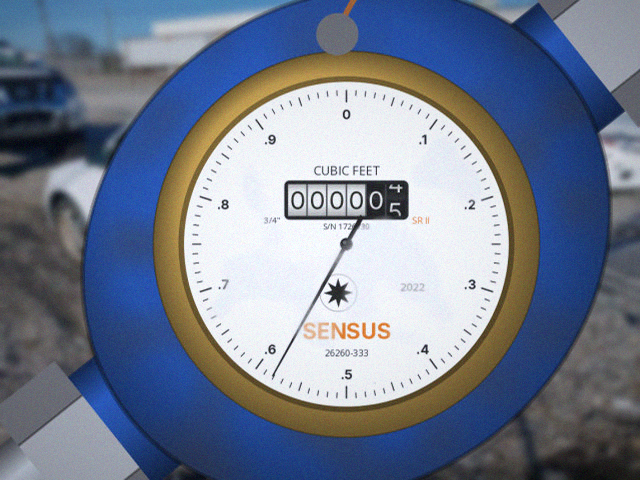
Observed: 4.58 ft³
